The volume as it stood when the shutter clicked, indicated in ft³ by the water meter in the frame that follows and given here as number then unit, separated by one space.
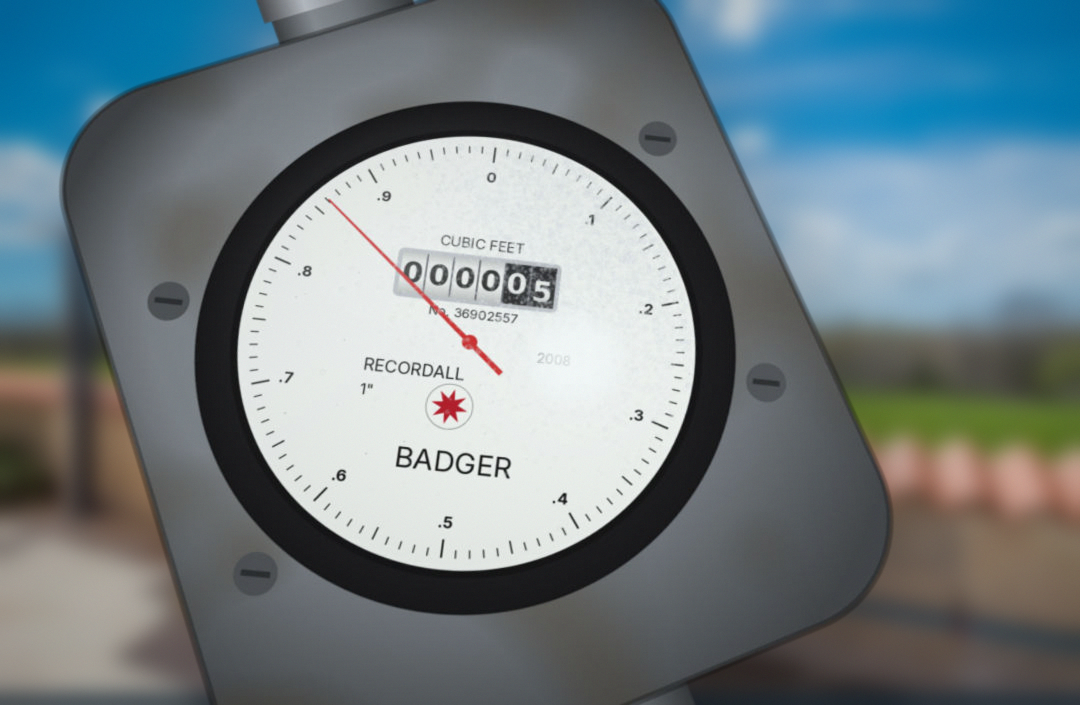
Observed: 4.86 ft³
